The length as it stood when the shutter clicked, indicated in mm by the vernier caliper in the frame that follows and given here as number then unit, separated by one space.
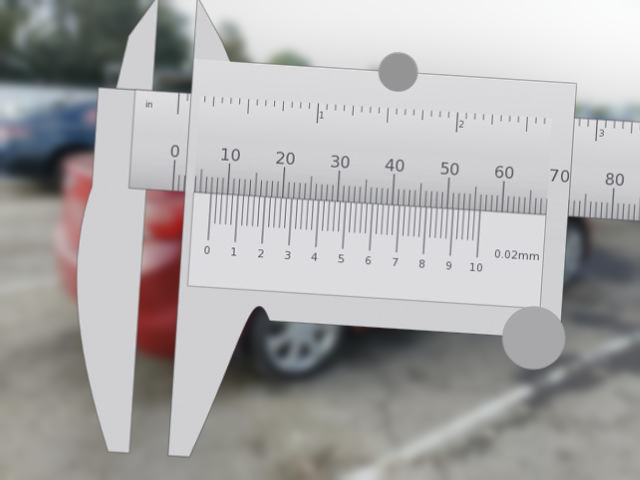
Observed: 7.0 mm
